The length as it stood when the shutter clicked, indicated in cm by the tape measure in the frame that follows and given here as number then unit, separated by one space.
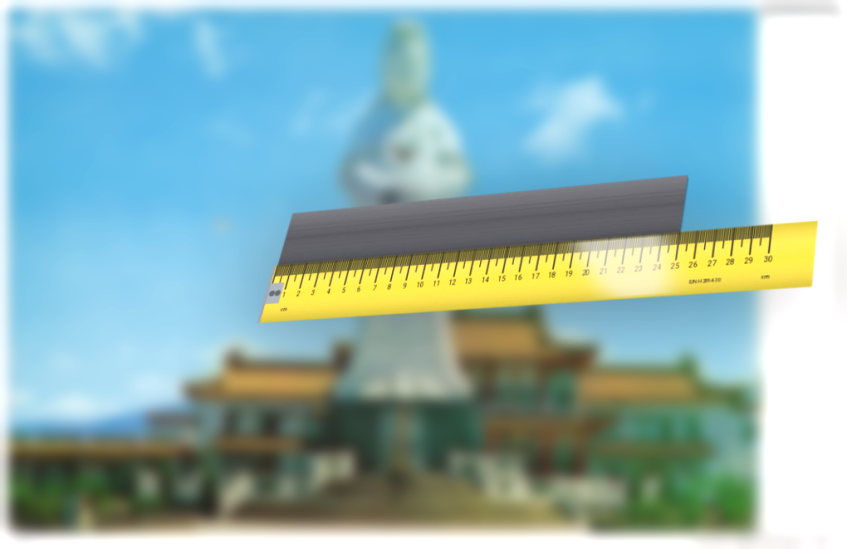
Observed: 25 cm
